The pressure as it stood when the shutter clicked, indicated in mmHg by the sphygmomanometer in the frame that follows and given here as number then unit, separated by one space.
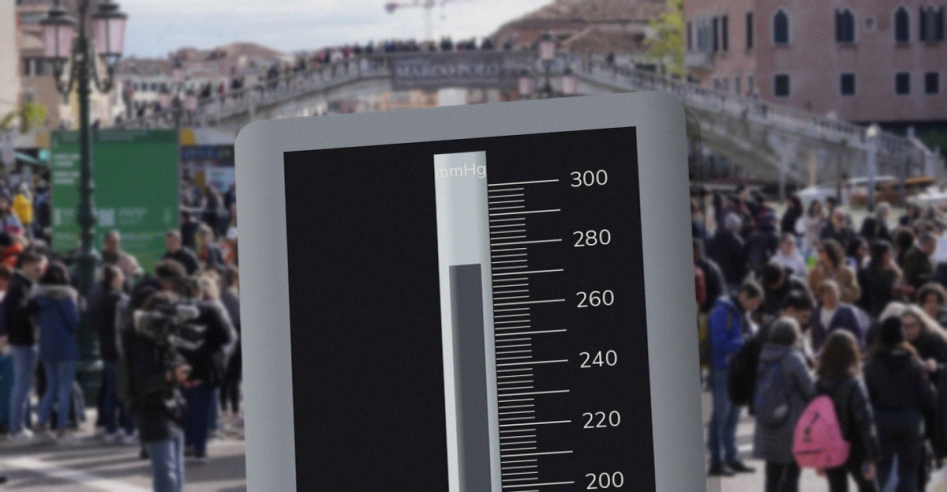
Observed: 274 mmHg
